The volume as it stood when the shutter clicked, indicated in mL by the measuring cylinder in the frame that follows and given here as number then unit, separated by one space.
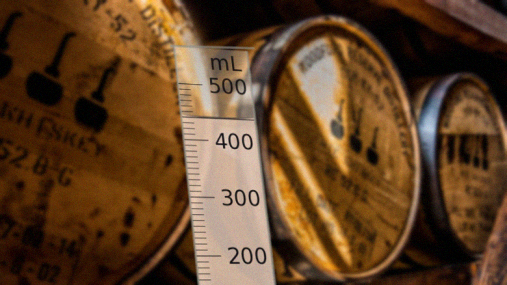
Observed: 440 mL
